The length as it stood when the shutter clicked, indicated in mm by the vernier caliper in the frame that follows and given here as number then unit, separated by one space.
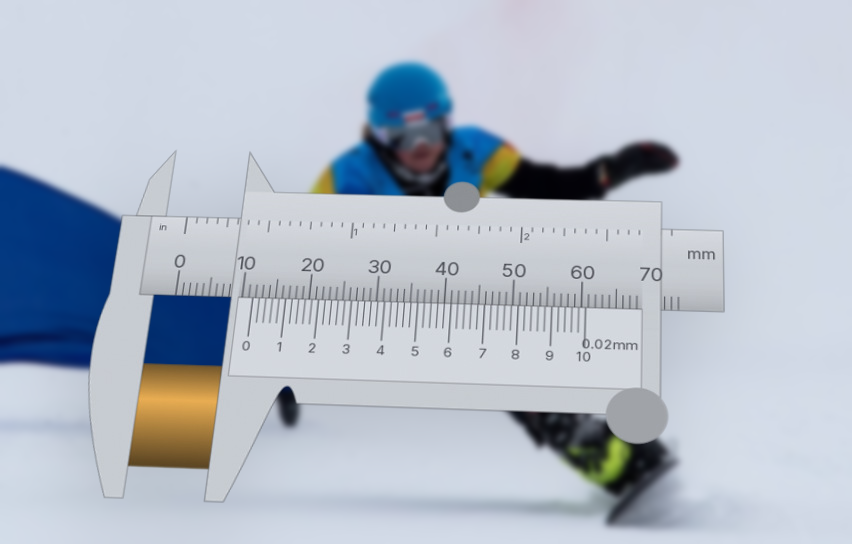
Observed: 11.6 mm
